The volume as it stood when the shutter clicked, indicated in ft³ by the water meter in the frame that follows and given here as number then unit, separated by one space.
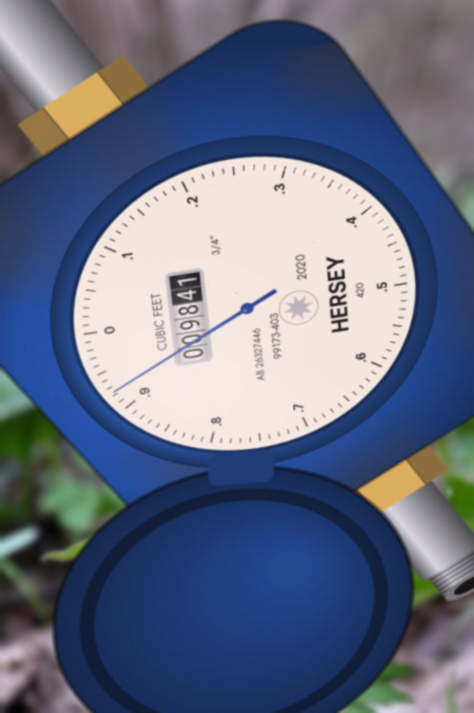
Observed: 9840.92 ft³
